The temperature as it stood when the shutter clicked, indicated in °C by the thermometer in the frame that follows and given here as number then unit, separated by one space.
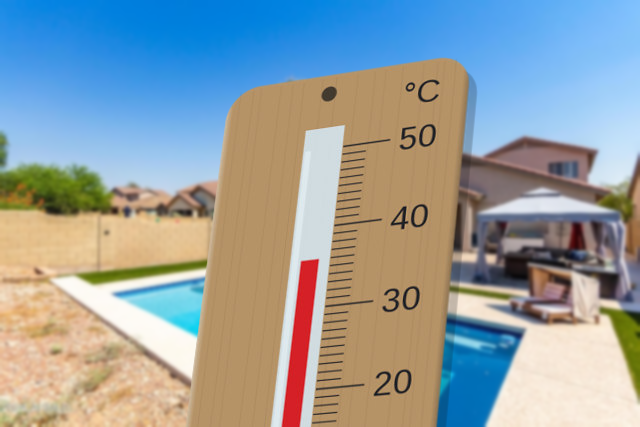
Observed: 36 °C
